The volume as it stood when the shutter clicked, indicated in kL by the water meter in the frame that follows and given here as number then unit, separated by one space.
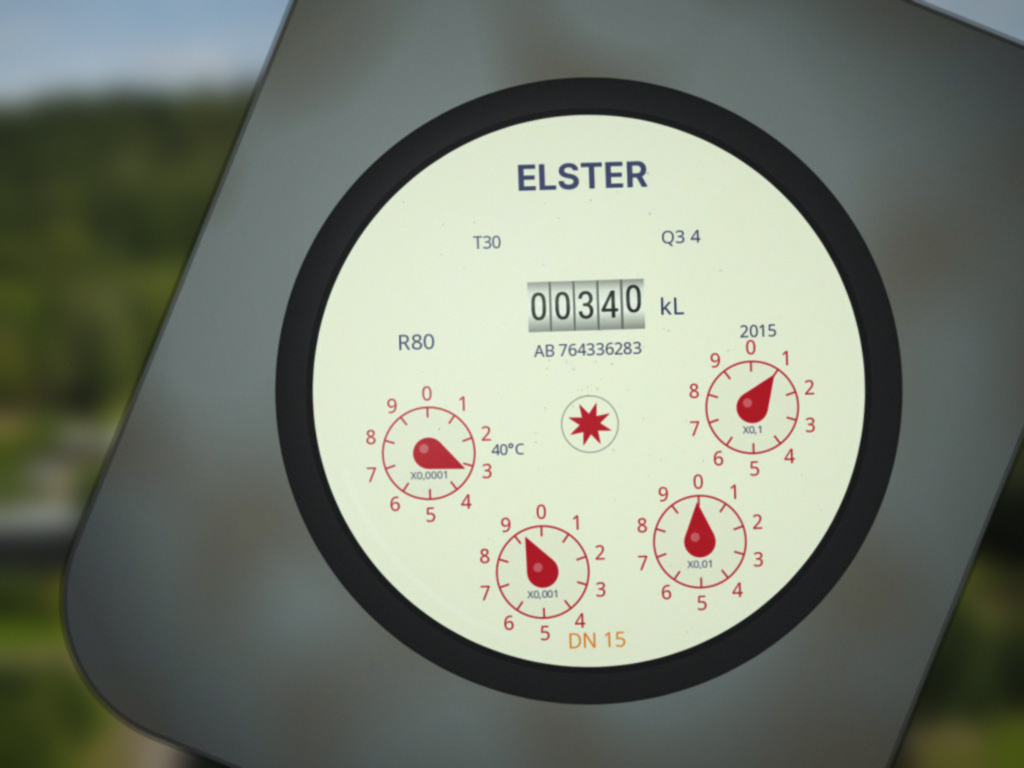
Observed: 340.0993 kL
